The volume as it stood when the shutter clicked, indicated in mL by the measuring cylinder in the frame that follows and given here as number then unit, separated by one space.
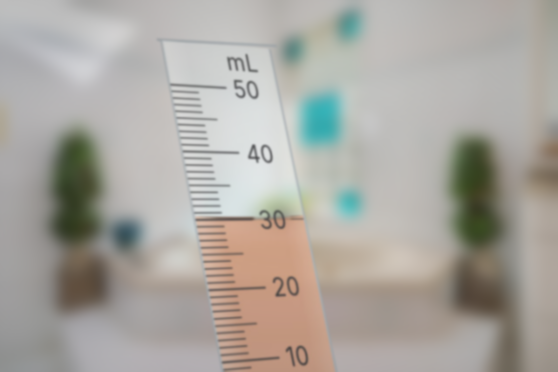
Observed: 30 mL
